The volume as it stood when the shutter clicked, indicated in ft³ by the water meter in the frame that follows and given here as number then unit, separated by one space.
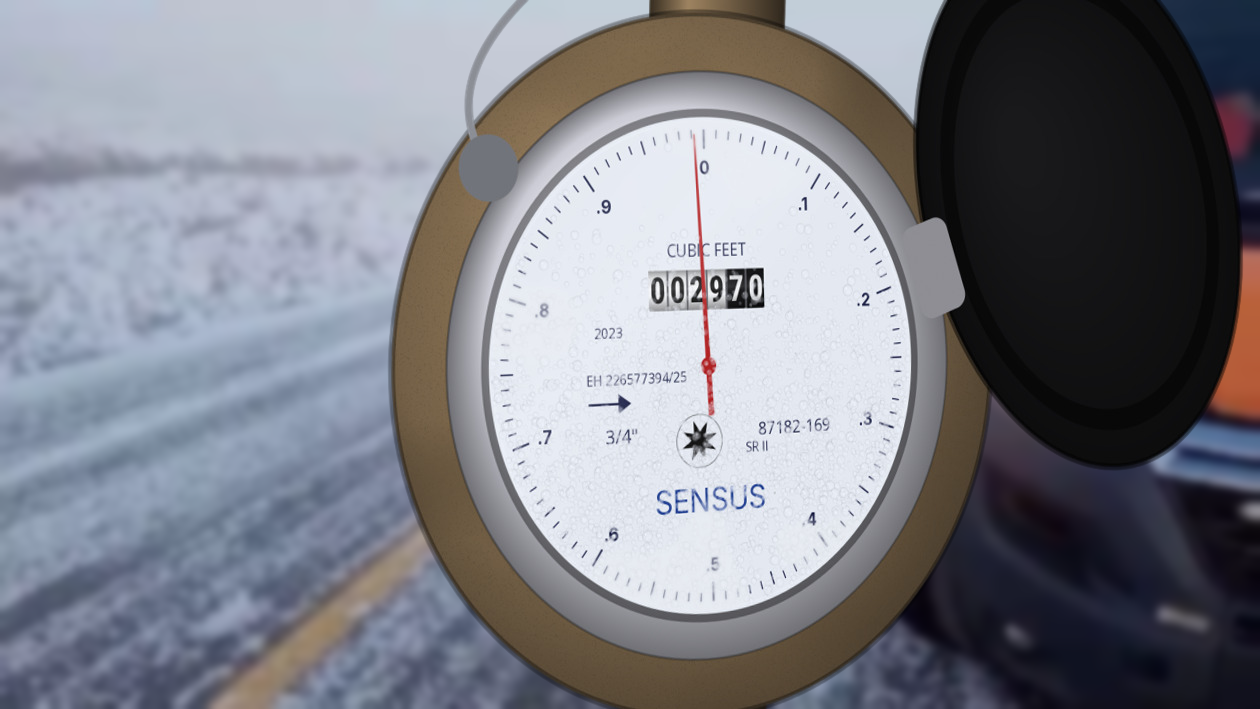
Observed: 2969.99 ft³
